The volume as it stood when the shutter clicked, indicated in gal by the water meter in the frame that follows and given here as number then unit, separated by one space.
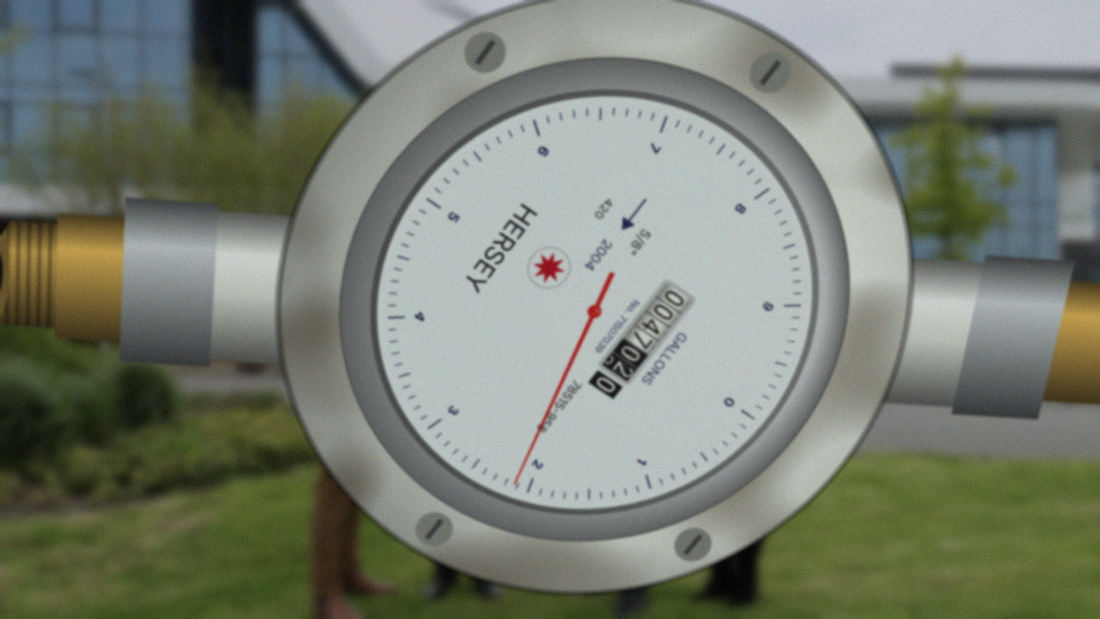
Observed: 47022.1 gal
